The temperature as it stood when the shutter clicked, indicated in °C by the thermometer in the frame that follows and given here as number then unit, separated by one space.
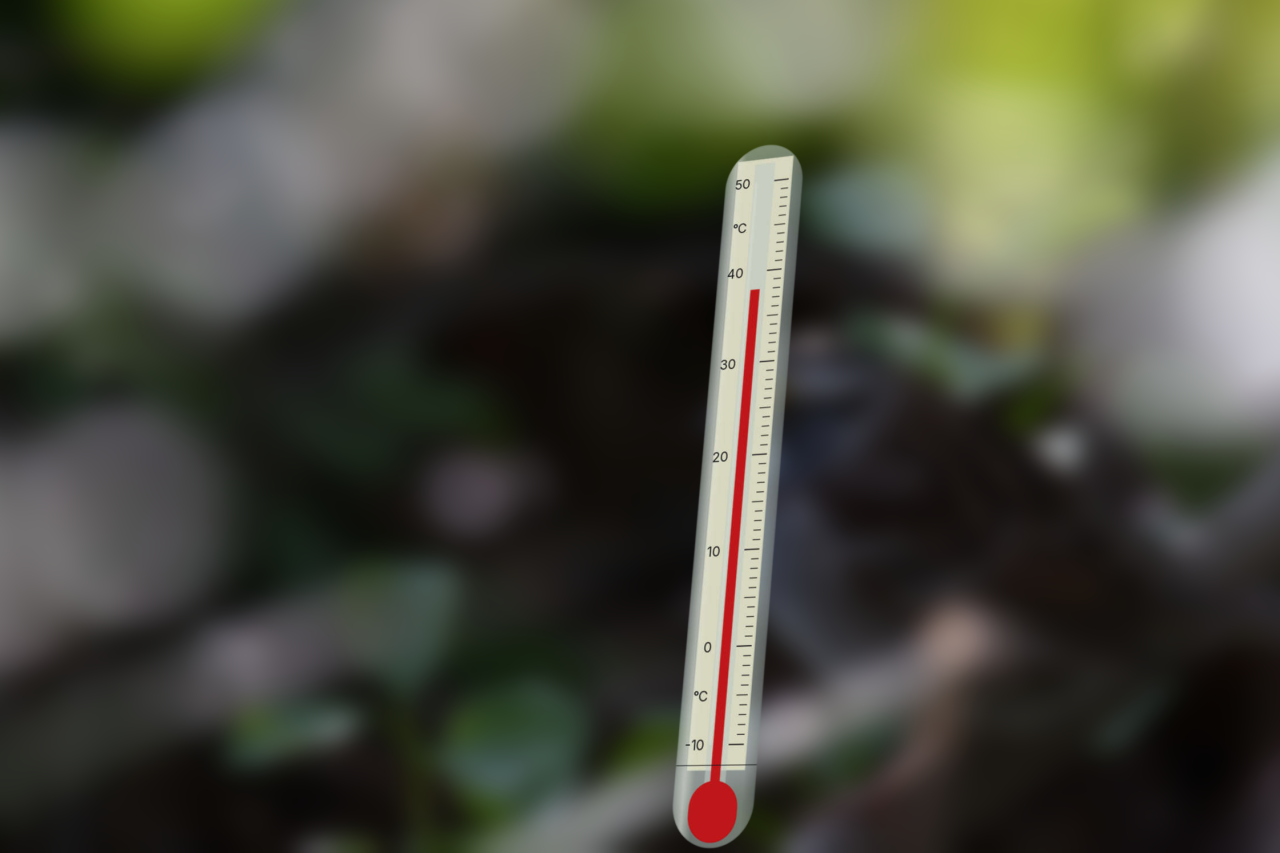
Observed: 38 °C
